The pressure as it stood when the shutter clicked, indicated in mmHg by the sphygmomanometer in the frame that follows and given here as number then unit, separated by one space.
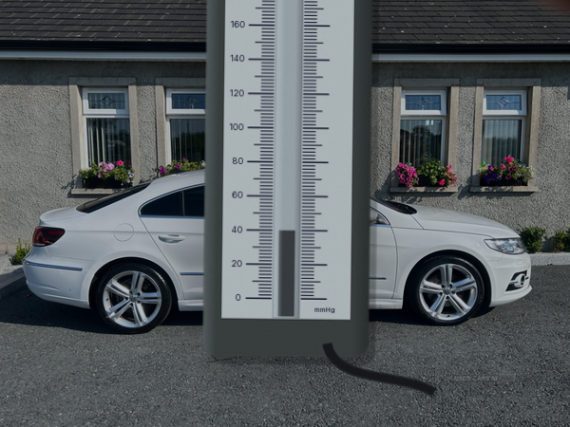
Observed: 40 mmHg
